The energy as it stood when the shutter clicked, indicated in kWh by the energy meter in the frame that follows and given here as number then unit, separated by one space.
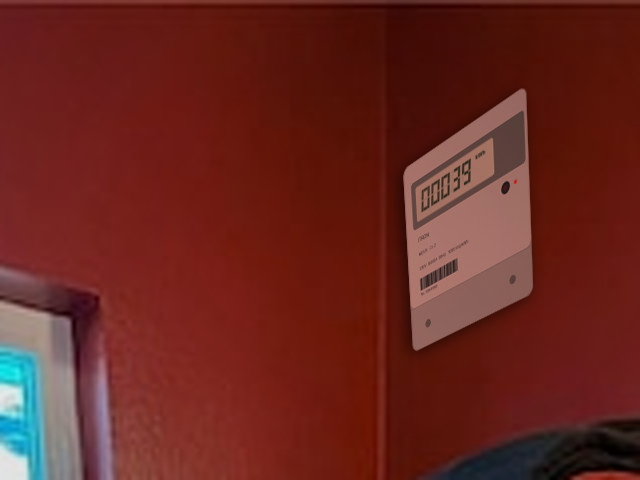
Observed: 39 kWh
